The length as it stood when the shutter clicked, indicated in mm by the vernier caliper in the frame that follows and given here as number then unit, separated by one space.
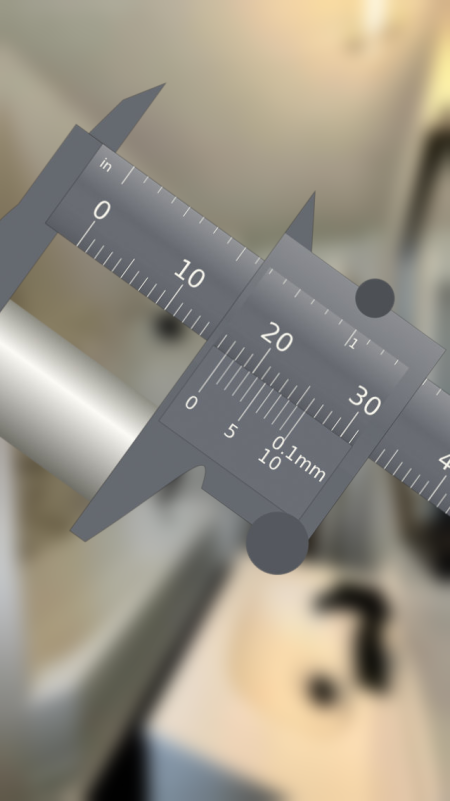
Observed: 17.0 mm
